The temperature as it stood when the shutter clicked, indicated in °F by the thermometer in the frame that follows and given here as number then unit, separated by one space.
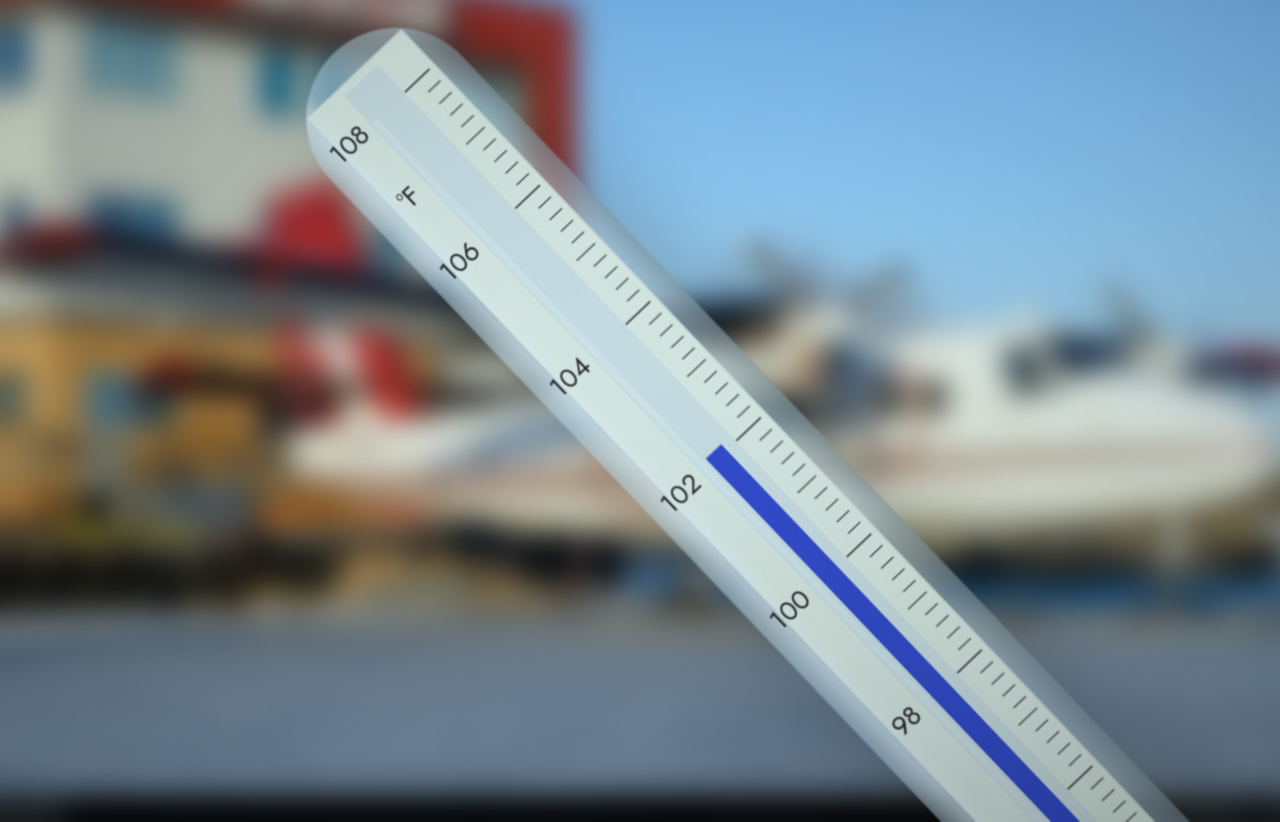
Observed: 102.1 °F
